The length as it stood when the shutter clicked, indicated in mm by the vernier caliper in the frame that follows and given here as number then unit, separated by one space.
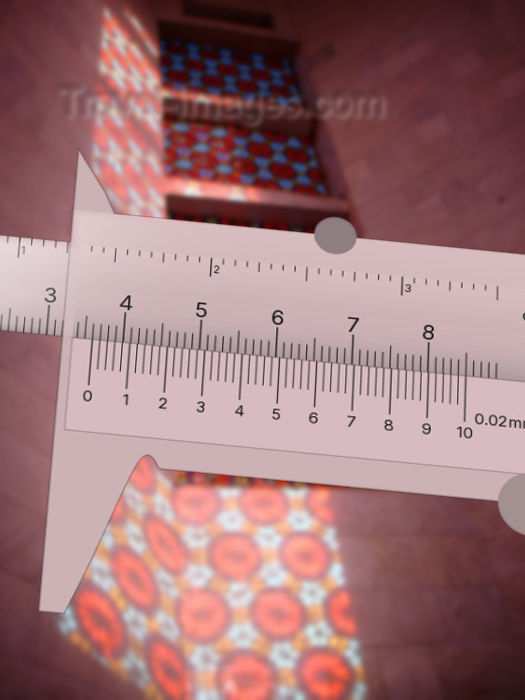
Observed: 36.0 mm
